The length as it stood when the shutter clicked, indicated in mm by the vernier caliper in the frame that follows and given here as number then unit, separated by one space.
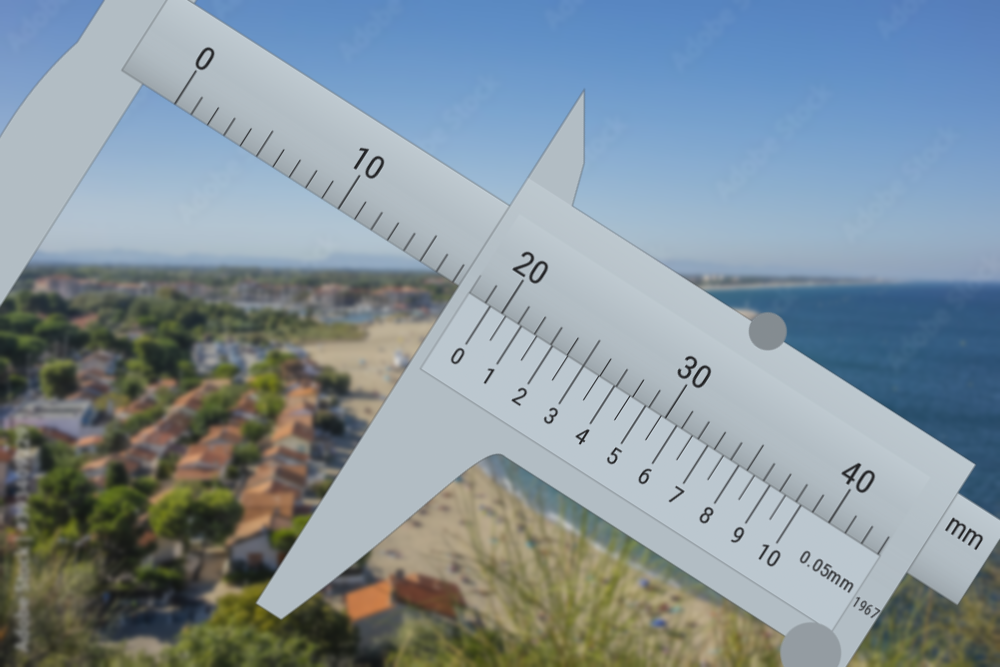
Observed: 19.3 mm
